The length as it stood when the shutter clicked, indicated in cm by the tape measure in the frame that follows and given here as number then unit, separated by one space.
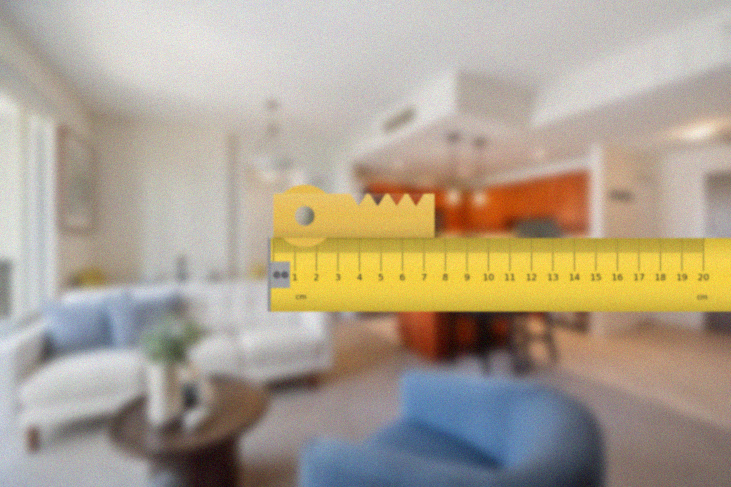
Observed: 7.5 cm
